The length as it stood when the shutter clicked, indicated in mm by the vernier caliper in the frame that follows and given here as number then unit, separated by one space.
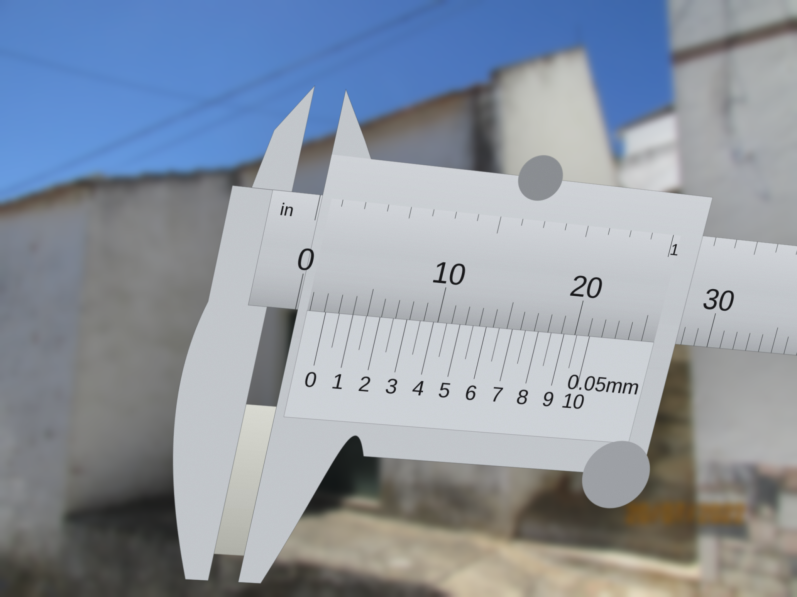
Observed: 2.1 mm
